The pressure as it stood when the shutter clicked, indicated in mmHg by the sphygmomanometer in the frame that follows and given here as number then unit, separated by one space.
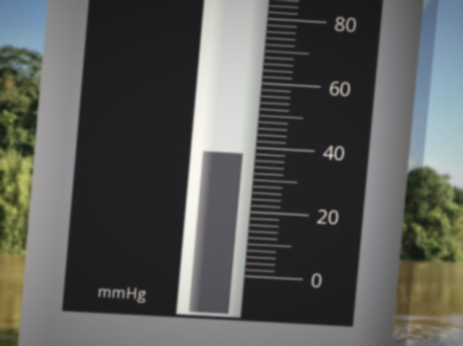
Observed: 38 mmHg
